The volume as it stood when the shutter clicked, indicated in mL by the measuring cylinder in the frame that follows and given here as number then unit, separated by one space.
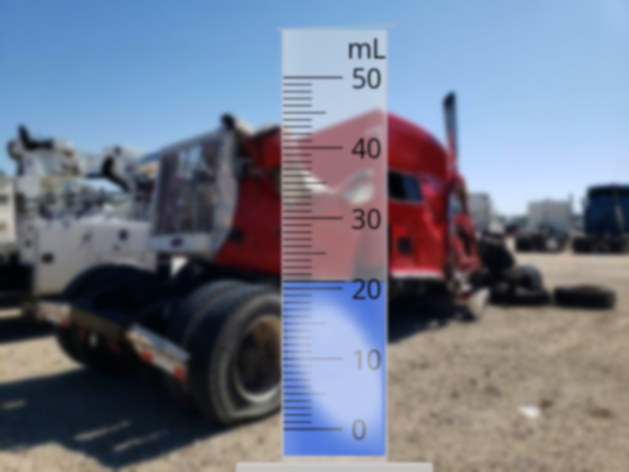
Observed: 21 mL
